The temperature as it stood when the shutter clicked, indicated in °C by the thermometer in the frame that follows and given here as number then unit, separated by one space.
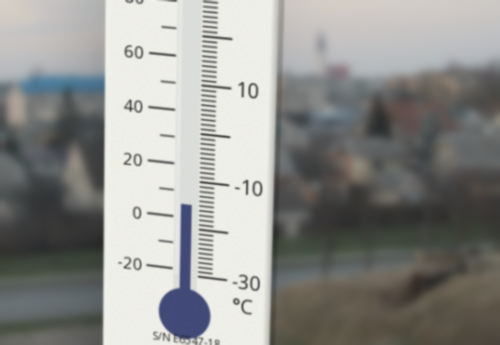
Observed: -15 °C
